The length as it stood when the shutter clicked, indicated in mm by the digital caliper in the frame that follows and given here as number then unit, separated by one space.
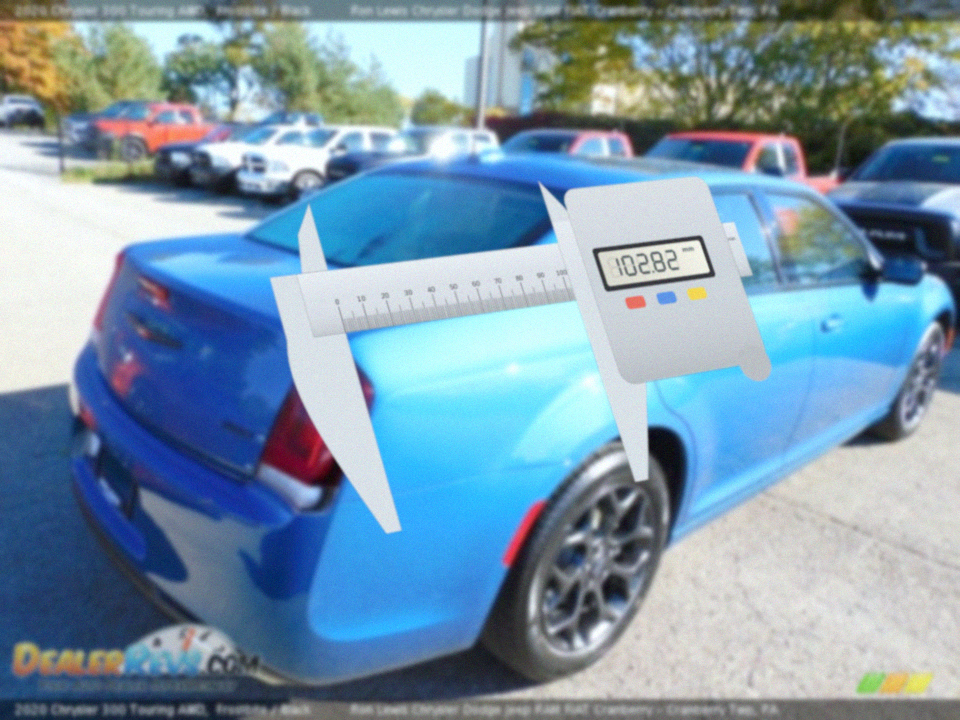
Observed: 102.82 mm
